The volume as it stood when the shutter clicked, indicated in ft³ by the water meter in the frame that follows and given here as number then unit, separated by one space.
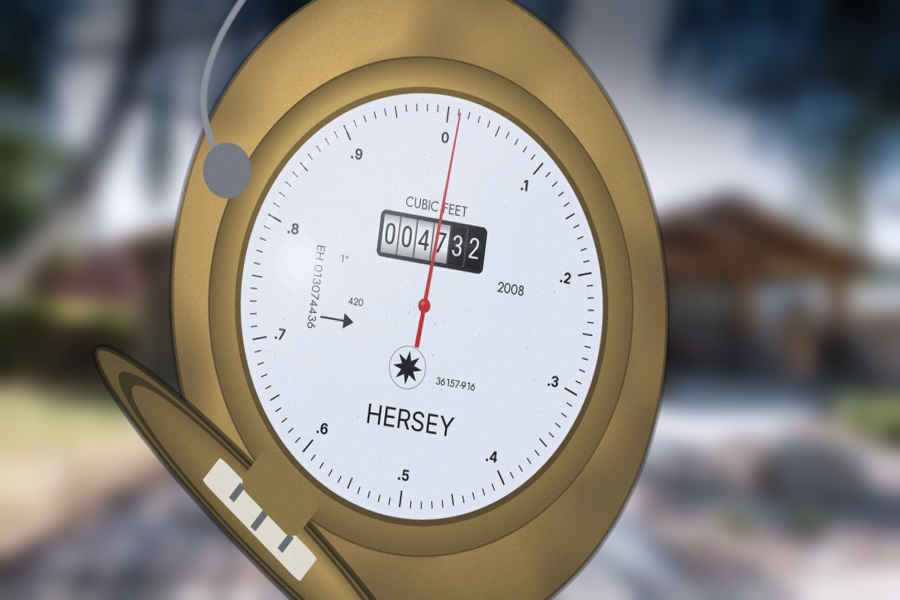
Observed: 4732.01 ft³
